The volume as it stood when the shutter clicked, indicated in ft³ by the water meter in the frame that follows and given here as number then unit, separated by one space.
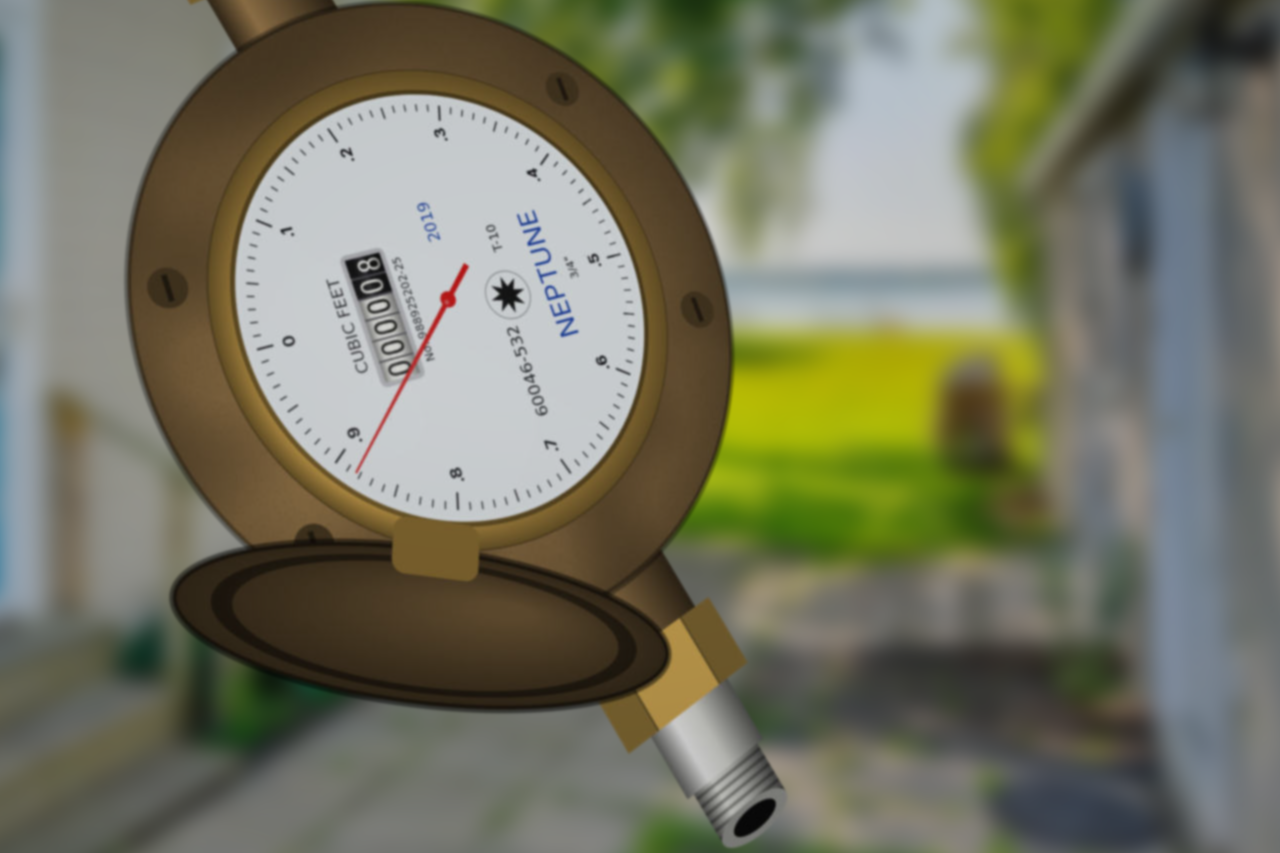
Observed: 7.88 ft³
